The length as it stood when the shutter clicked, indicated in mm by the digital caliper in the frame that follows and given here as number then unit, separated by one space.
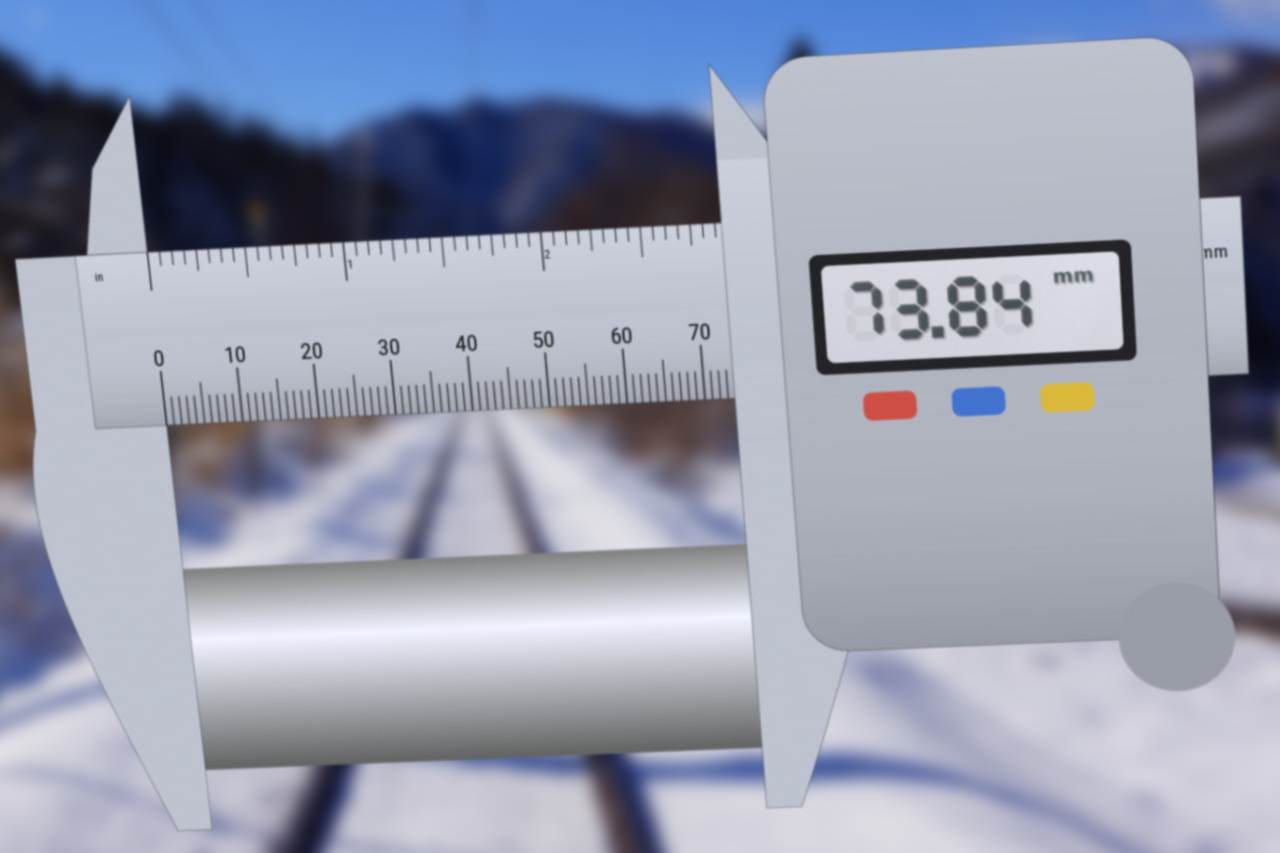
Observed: 73.84 mm
